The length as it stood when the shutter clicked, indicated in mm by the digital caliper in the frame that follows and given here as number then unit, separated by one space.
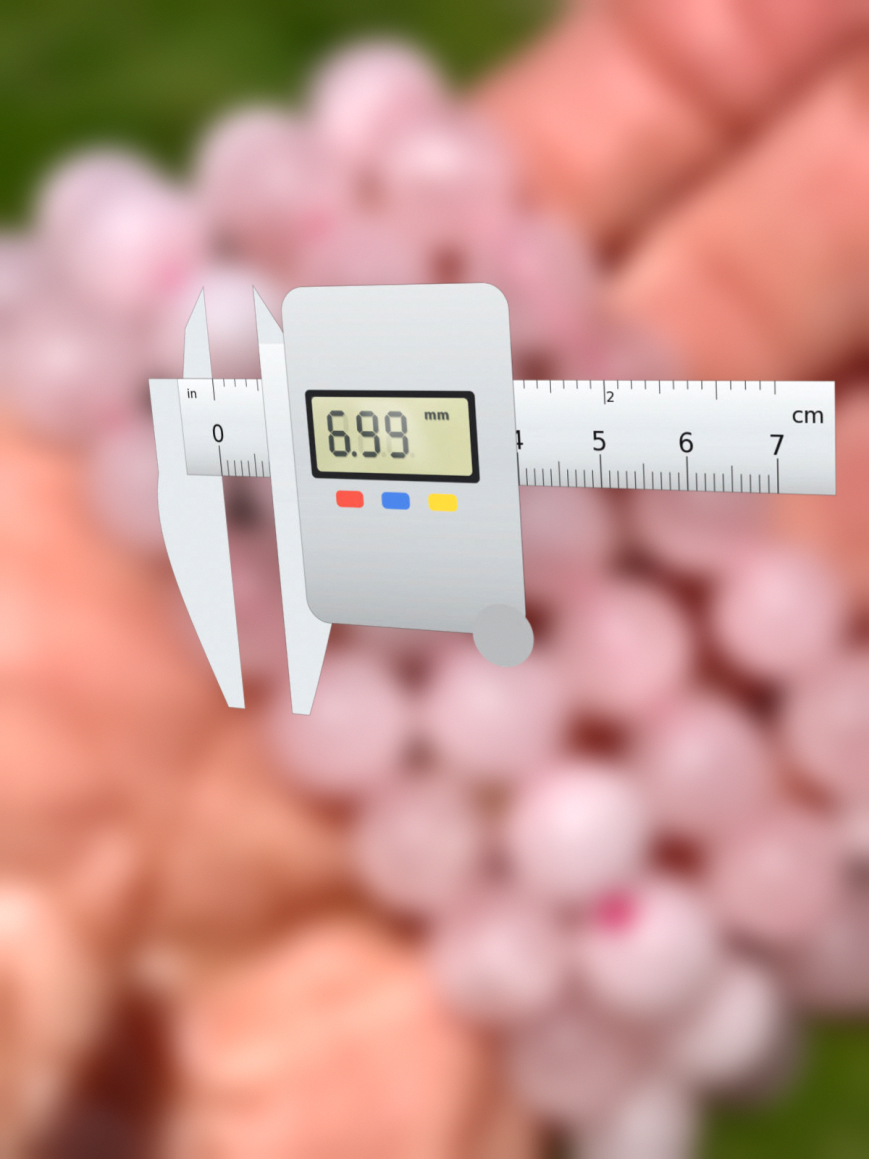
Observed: 6.99 mm
